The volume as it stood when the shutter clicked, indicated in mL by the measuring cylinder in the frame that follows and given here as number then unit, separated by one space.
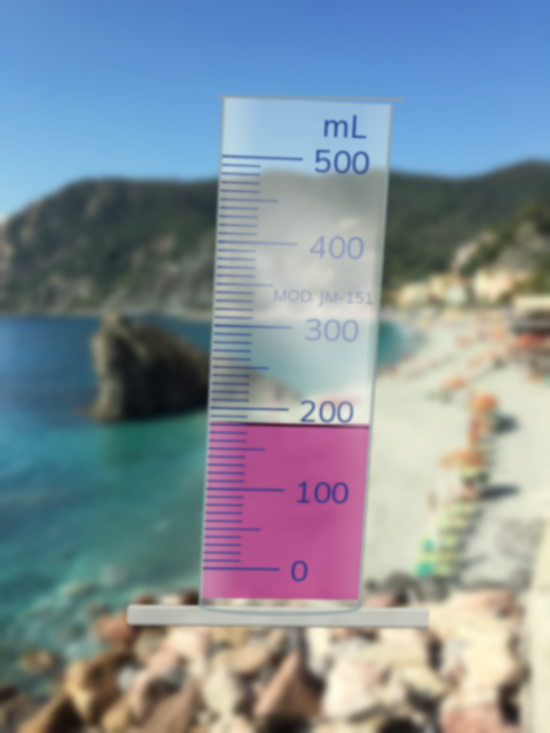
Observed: 180 mL
